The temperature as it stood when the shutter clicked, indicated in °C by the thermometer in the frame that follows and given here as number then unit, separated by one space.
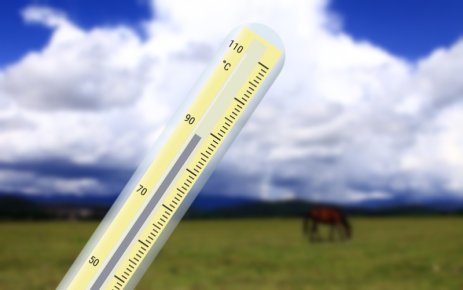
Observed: 88 °C
